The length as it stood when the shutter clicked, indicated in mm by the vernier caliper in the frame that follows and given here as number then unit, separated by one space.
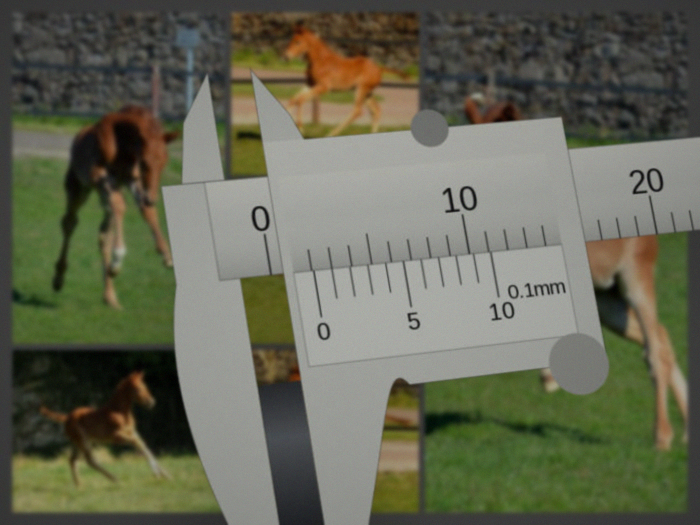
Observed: 2.1 mm
